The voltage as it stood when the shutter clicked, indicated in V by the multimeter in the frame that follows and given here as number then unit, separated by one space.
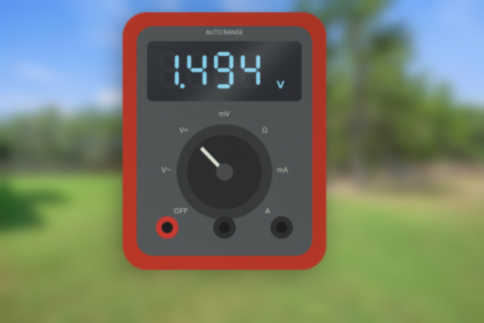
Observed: 1.494 V
